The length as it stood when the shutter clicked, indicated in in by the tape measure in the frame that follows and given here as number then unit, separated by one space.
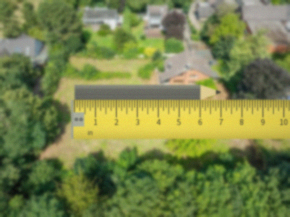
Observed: 7 in
